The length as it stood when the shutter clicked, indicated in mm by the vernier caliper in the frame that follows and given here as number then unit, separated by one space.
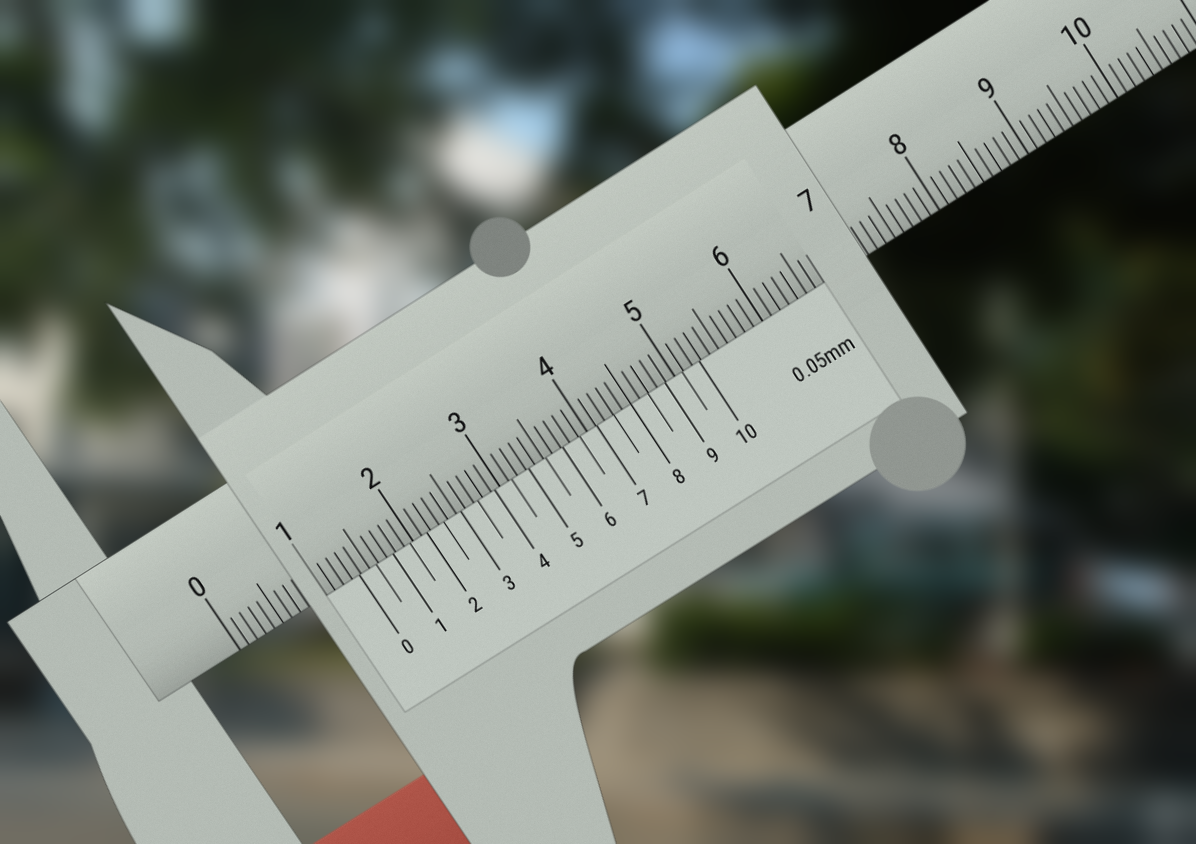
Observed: 13.8 mm
